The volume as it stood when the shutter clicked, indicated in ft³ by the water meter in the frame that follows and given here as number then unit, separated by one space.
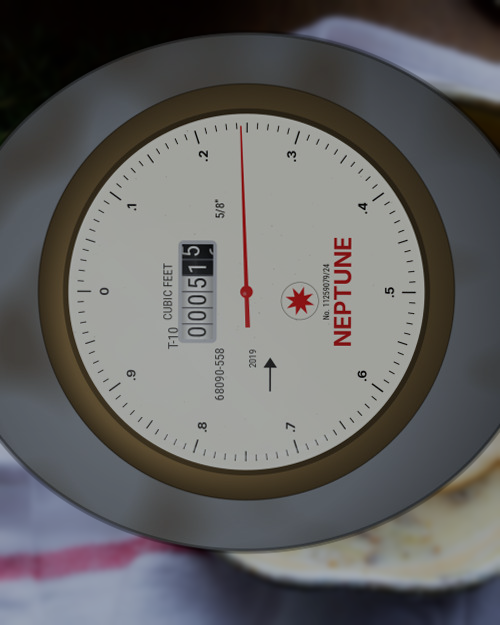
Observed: 515.24 ft³
